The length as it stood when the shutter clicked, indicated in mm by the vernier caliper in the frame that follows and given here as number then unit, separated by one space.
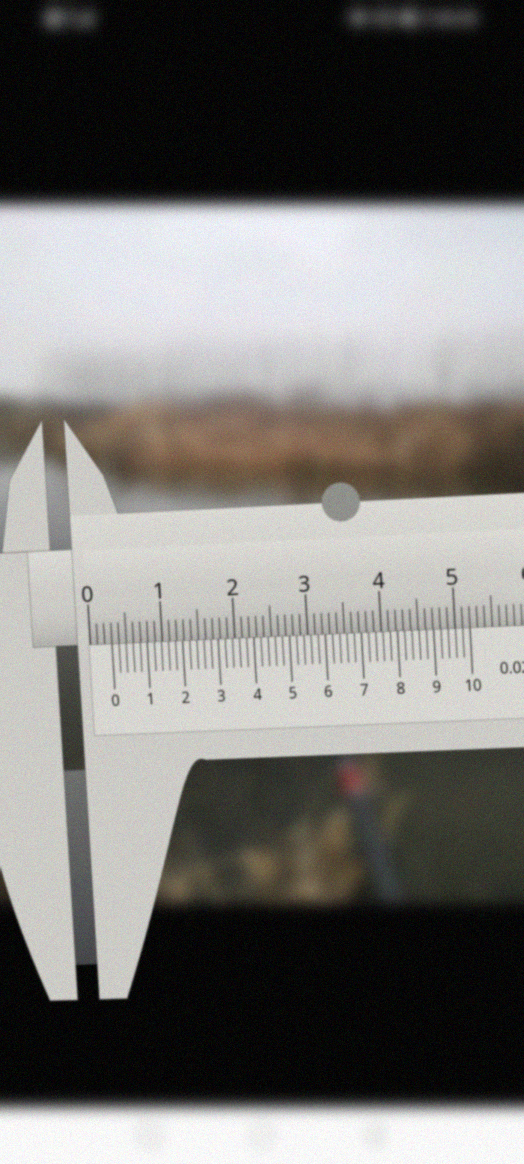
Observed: 3.0 mm
